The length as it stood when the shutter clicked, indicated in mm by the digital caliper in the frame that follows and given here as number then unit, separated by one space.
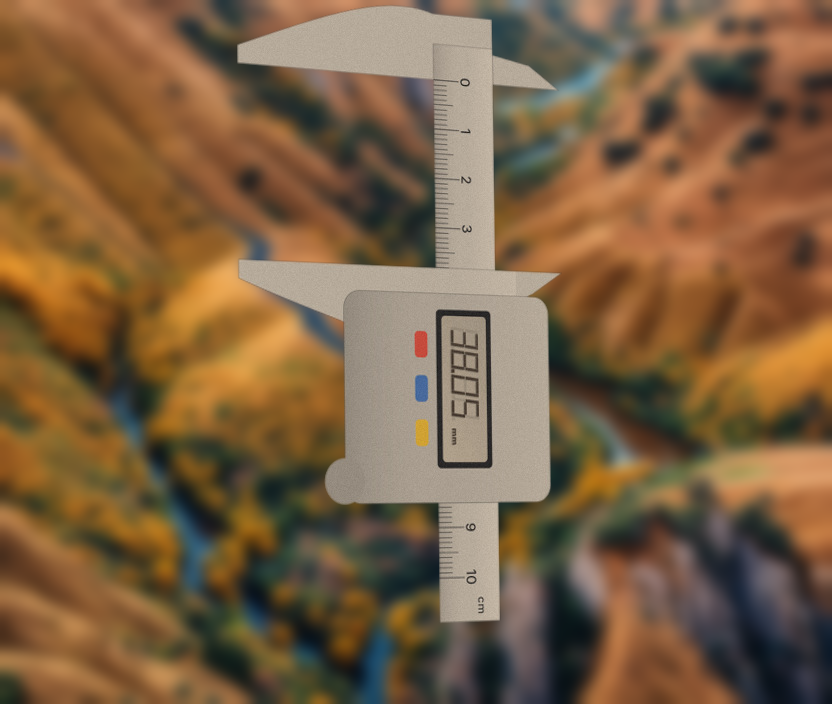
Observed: 38.05 mm
